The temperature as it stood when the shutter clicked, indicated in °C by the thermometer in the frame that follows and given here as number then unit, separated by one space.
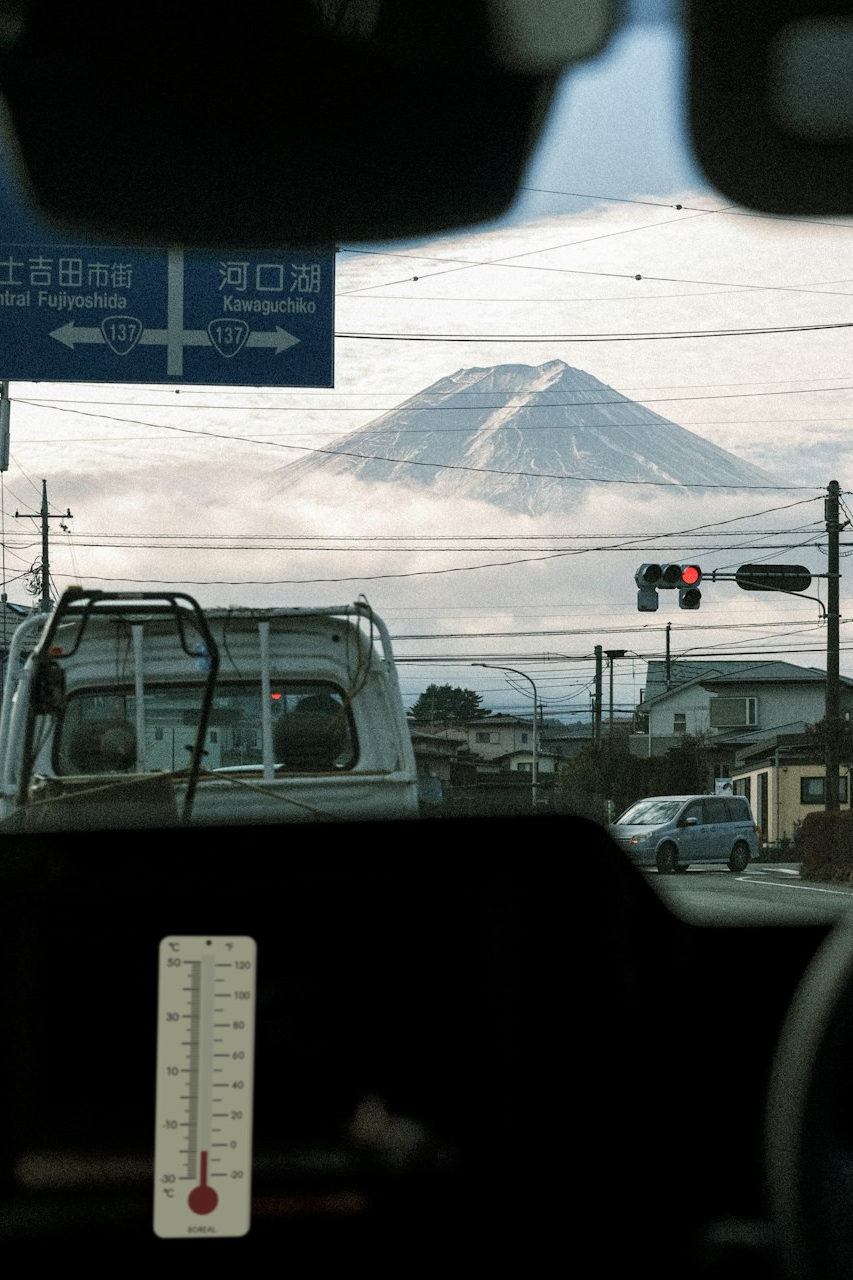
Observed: -20 °C
